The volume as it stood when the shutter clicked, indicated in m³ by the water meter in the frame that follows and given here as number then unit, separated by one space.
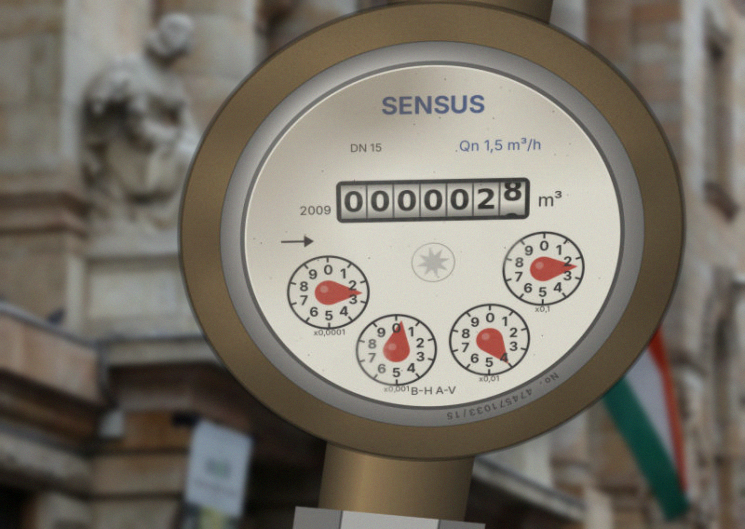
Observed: 28.2402 m³
